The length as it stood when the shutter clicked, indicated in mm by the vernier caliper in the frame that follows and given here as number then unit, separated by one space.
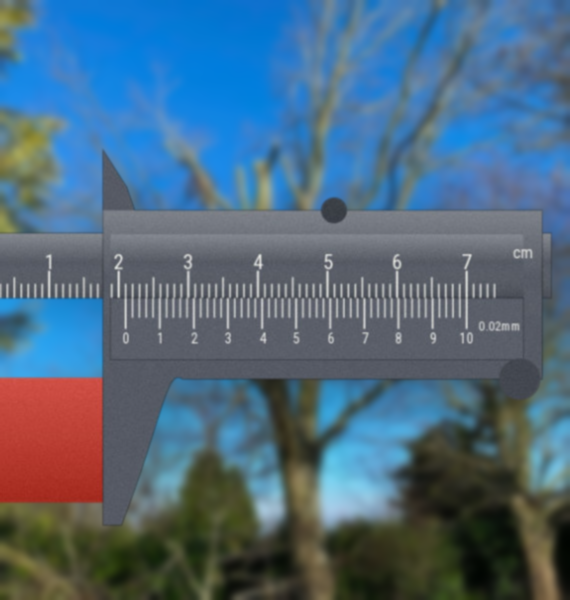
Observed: 21.0 mm
